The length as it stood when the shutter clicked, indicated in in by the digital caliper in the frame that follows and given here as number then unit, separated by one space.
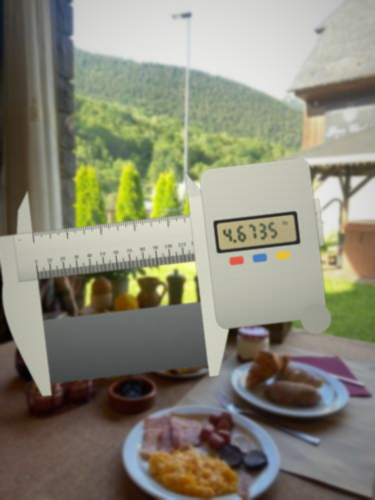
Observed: 4.6735 in
